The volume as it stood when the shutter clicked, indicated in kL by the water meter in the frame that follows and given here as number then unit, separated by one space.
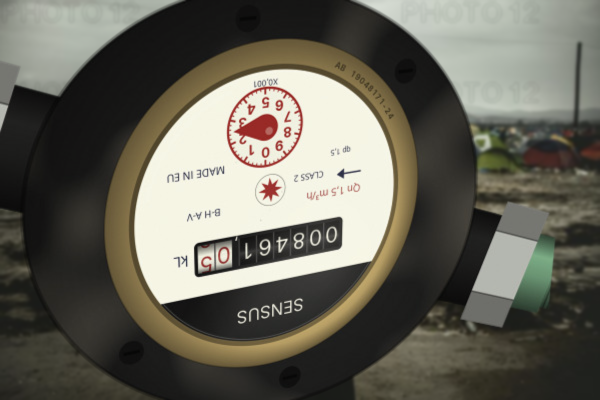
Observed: 8461.052 kL
